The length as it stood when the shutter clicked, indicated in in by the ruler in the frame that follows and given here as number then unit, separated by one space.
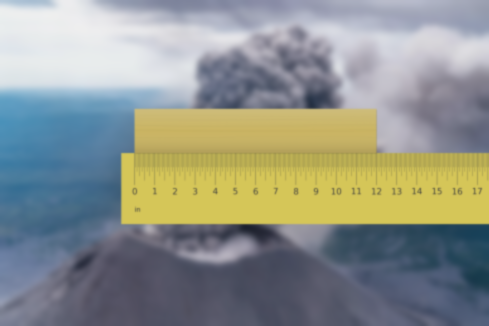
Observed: 12 in
